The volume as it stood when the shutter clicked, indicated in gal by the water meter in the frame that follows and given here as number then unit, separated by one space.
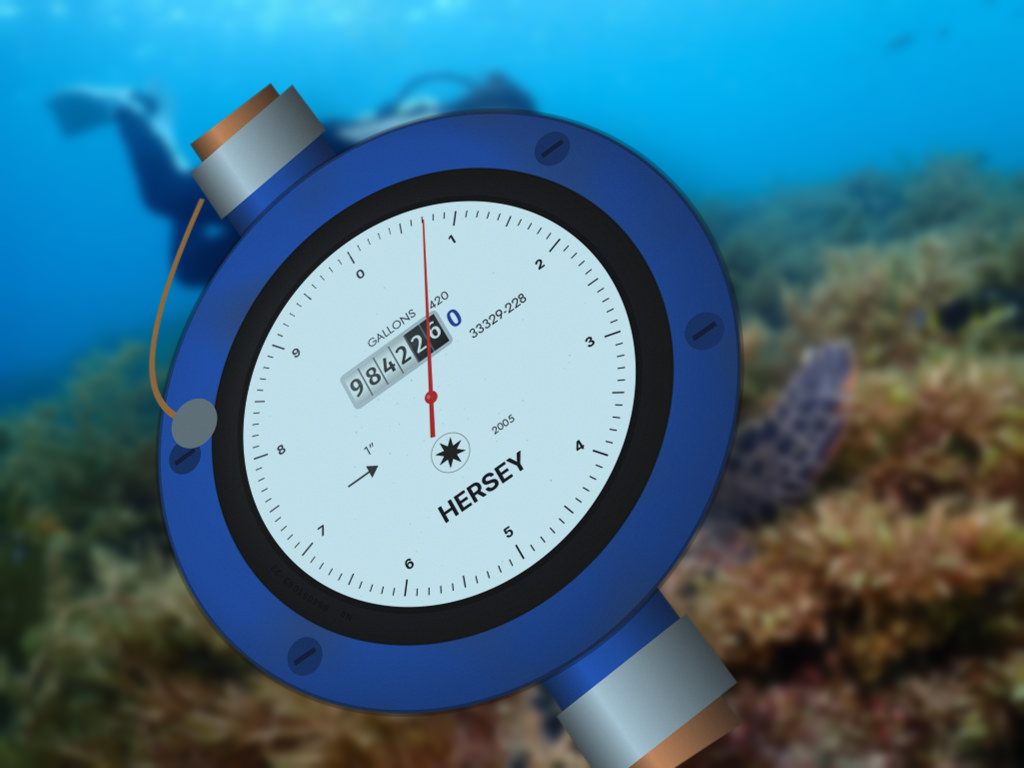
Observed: 9842260.7 gal
